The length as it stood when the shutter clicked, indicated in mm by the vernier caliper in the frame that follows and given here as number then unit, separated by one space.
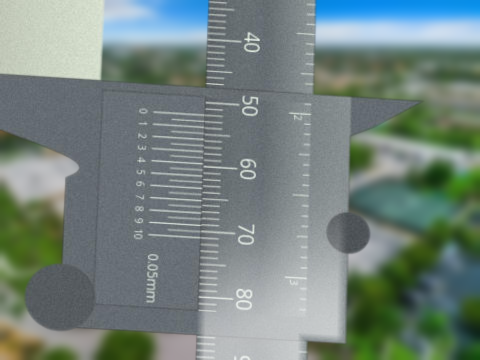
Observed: 52.0 mm
